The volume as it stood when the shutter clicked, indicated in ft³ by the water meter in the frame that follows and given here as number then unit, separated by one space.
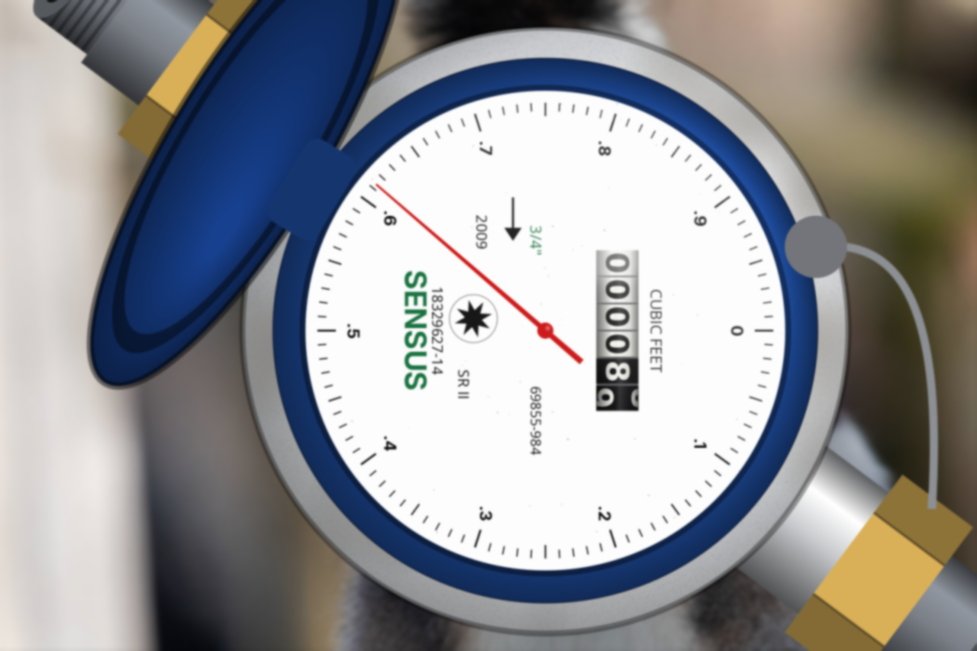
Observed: 88.61 ft³
